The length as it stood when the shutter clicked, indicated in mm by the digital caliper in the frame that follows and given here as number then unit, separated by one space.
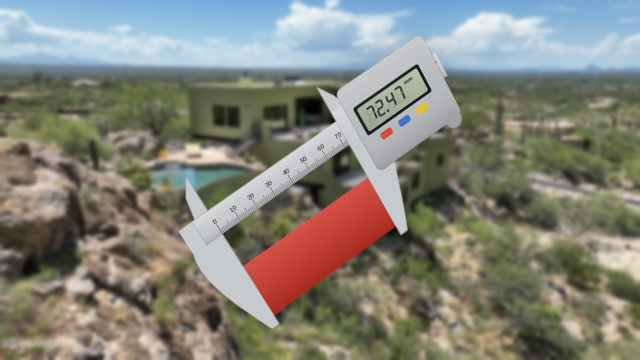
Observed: 72.47 mm
